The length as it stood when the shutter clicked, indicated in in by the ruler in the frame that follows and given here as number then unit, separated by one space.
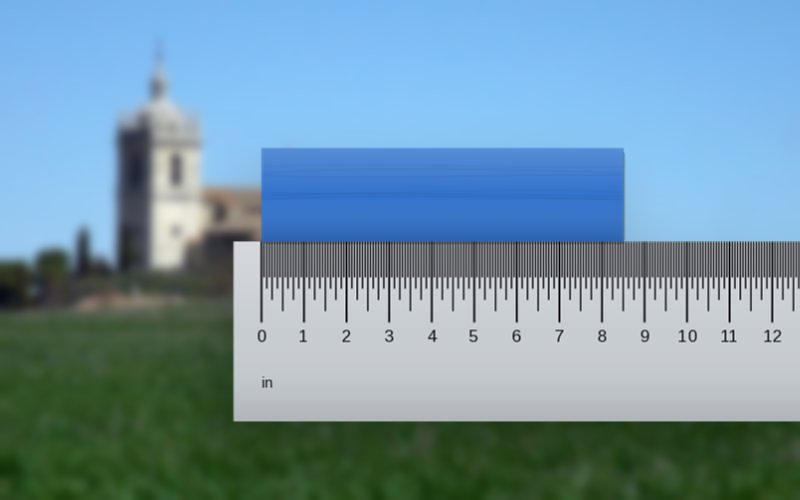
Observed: 8.5 in
